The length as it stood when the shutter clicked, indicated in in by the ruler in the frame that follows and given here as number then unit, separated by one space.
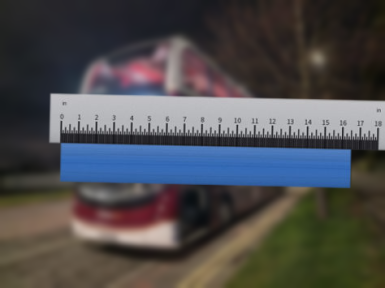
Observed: 16.5 in
